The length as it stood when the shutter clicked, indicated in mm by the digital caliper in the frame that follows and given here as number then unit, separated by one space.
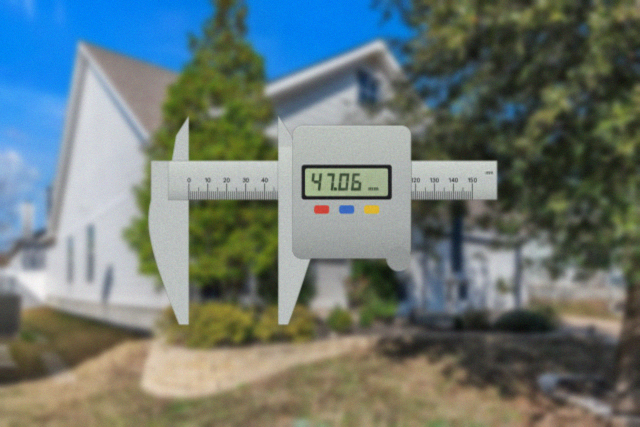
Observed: 47.06 mm
